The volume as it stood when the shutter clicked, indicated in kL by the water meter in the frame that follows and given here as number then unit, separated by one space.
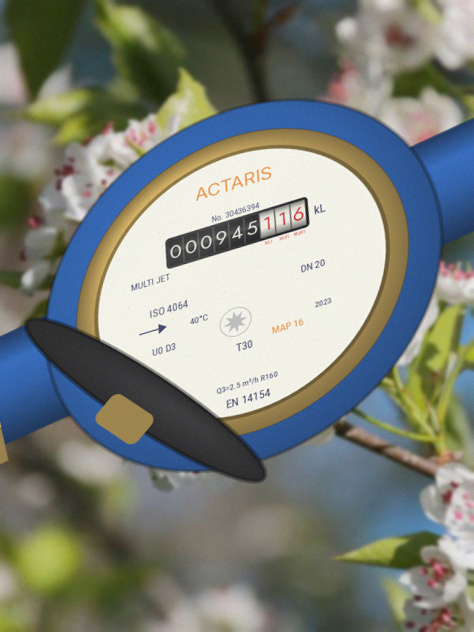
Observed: 945.116 kL
